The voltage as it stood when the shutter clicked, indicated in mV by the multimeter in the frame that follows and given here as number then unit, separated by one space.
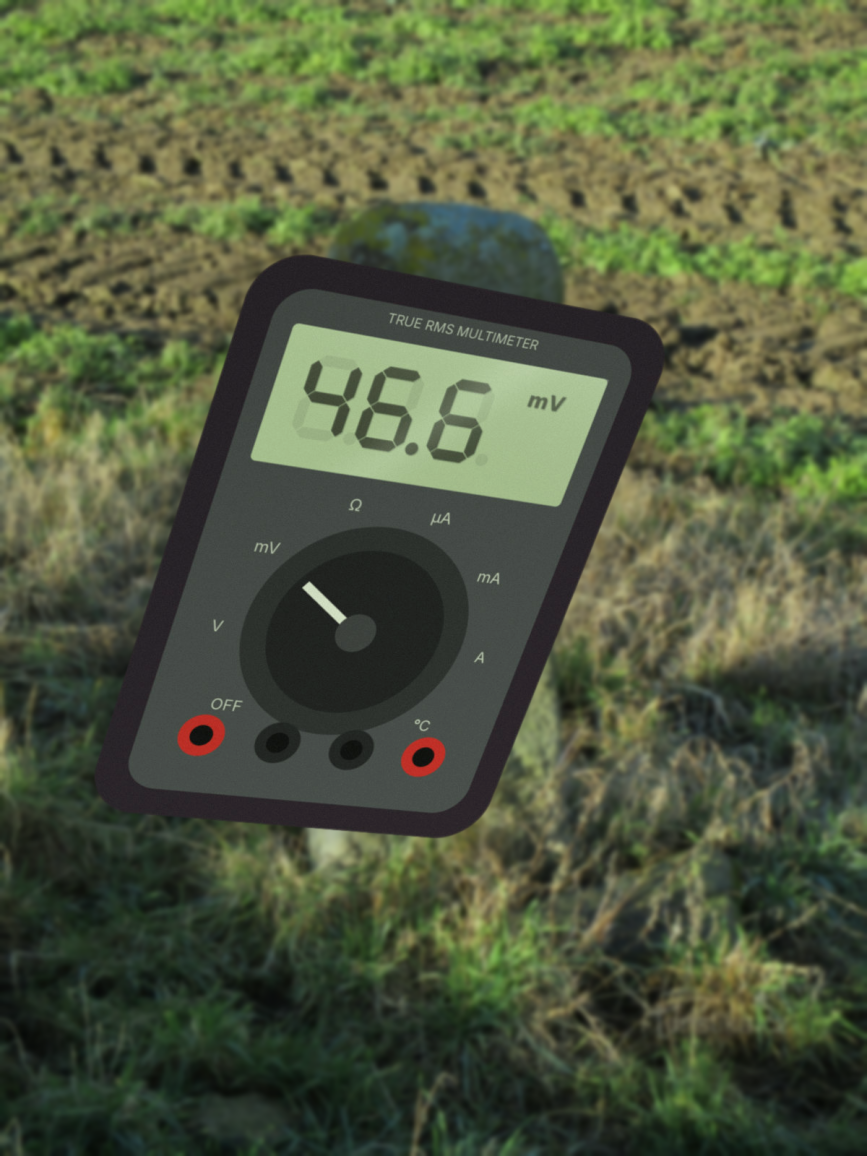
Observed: 46.6 mV
